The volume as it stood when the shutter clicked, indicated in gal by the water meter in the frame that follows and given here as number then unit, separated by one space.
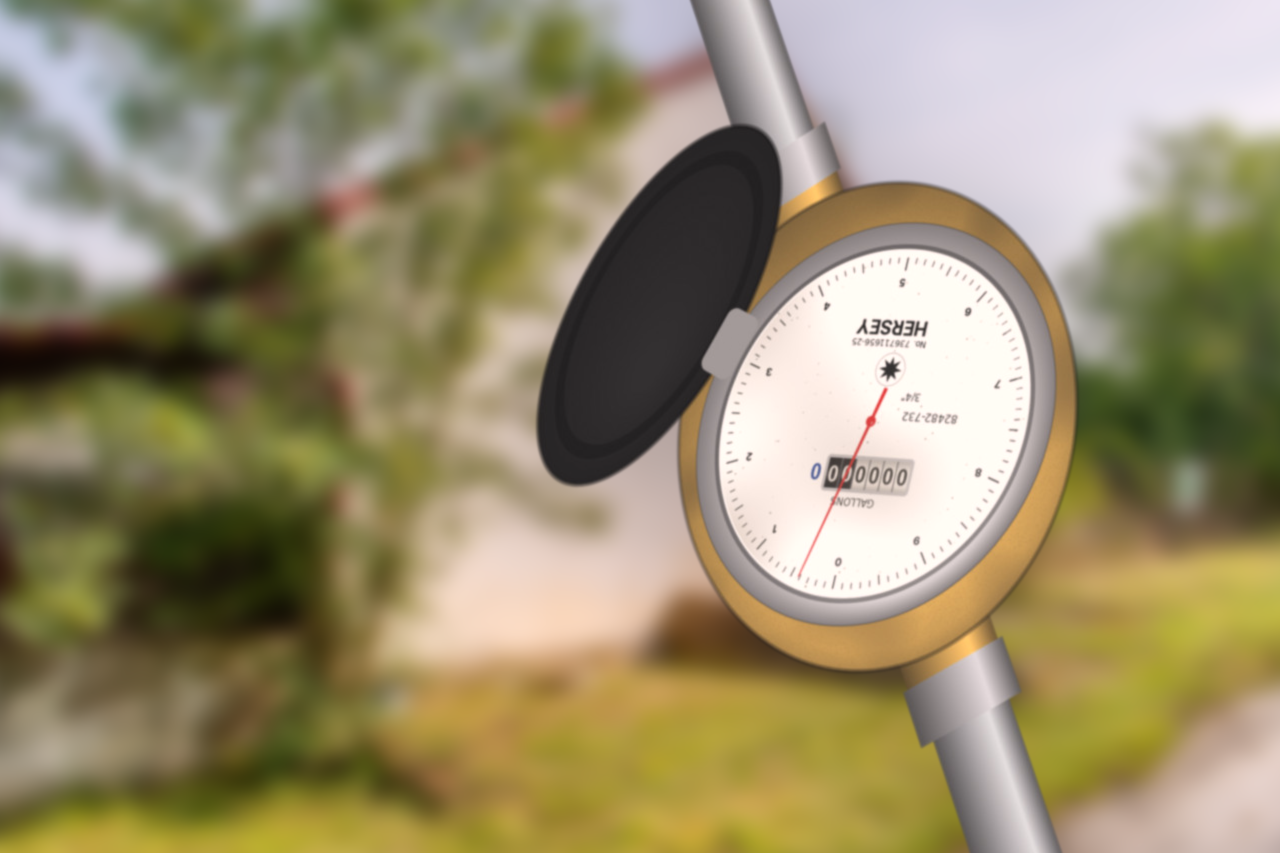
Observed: 0.4 gal
